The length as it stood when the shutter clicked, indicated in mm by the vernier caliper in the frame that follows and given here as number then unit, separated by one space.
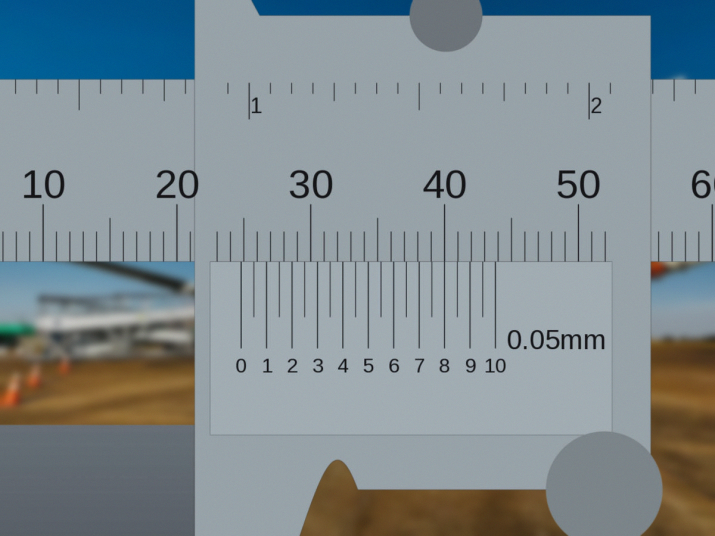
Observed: 24.8 mm
